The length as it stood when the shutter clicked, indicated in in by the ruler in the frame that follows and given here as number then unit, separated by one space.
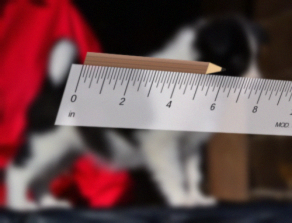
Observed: 6 in
